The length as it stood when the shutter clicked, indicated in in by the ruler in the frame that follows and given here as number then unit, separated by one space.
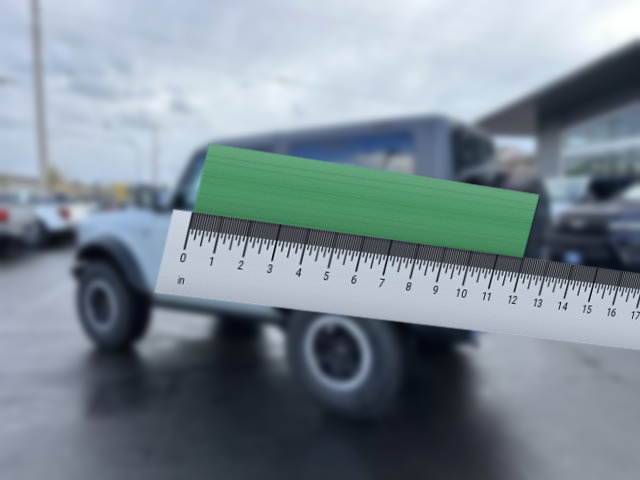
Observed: 12 in
